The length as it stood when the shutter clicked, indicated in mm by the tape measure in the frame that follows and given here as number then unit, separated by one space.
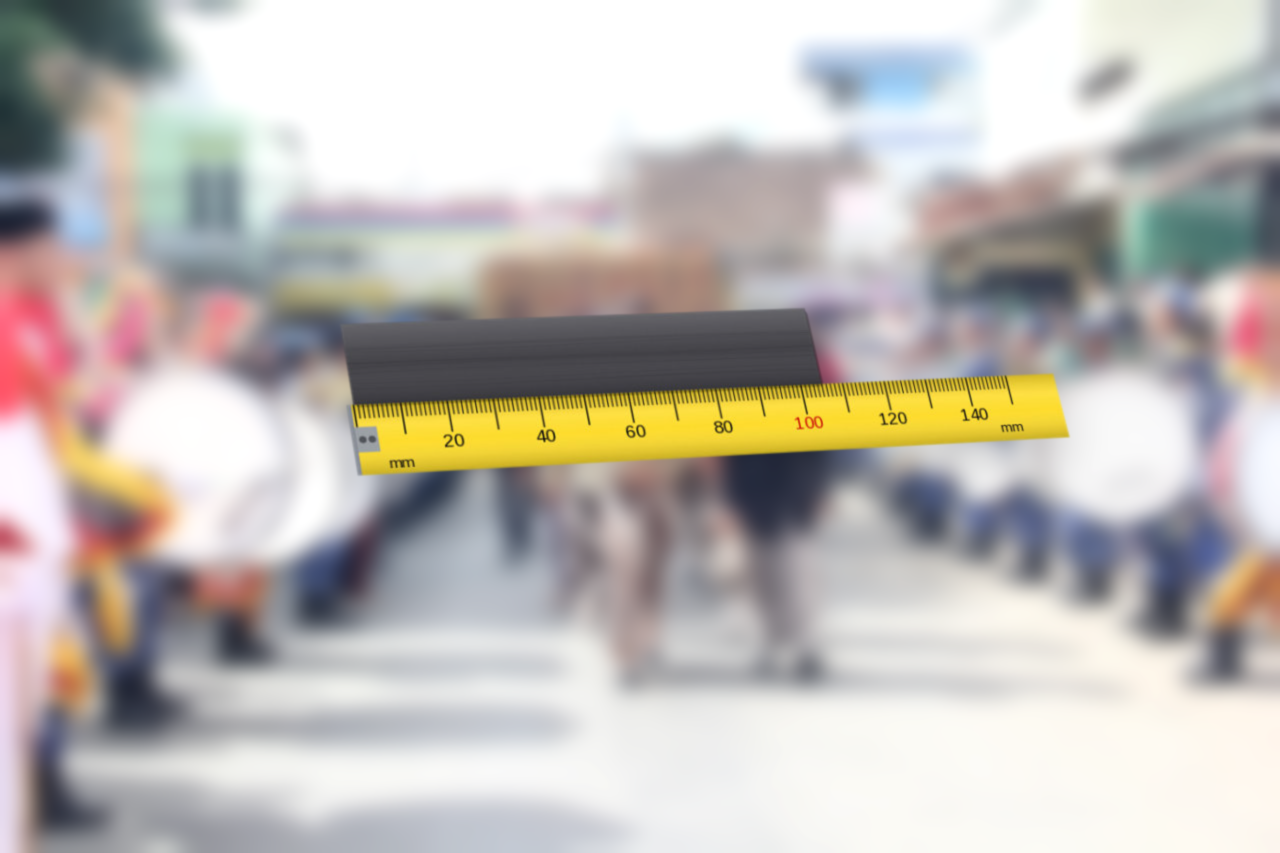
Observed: 105 mm
